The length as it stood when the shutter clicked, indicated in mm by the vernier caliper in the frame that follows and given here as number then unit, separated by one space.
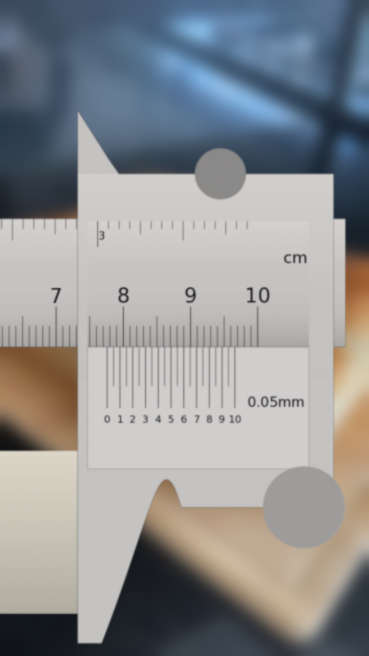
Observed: 77.6 mm
